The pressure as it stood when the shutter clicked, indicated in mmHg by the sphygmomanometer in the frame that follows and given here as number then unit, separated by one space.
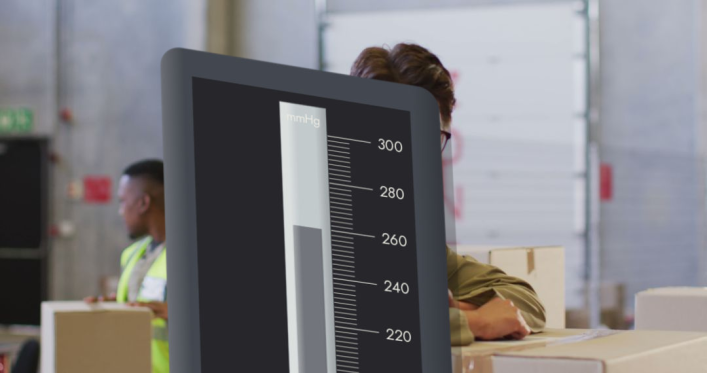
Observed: 260 mmHg
